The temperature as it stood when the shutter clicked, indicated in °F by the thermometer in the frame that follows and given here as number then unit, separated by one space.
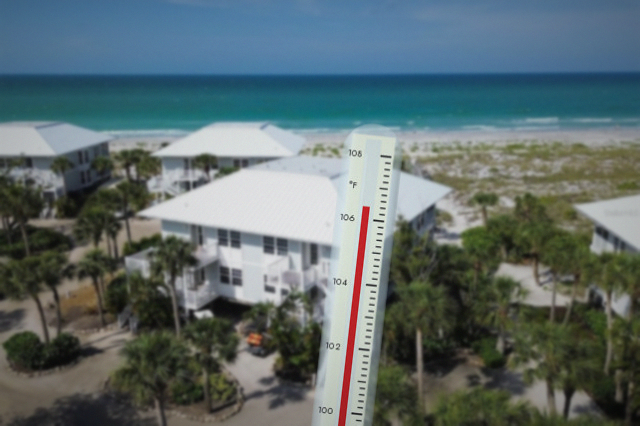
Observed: 106.4 °F
